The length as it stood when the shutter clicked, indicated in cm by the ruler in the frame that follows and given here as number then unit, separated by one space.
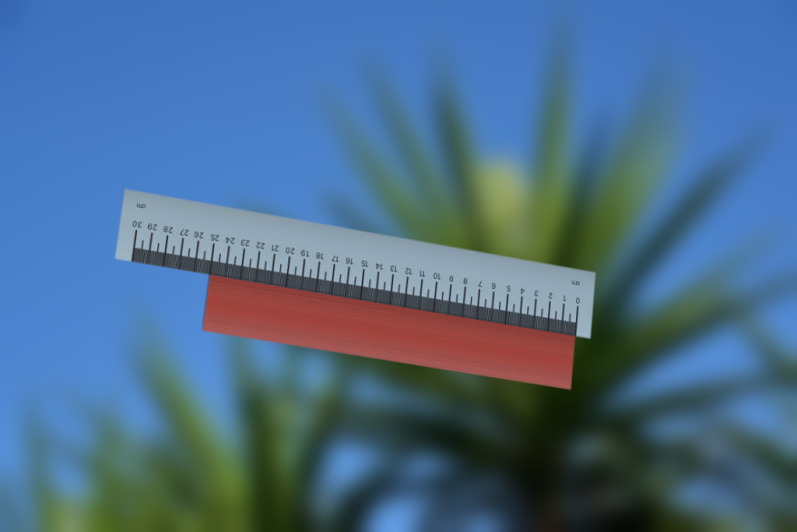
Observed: 25 cm
